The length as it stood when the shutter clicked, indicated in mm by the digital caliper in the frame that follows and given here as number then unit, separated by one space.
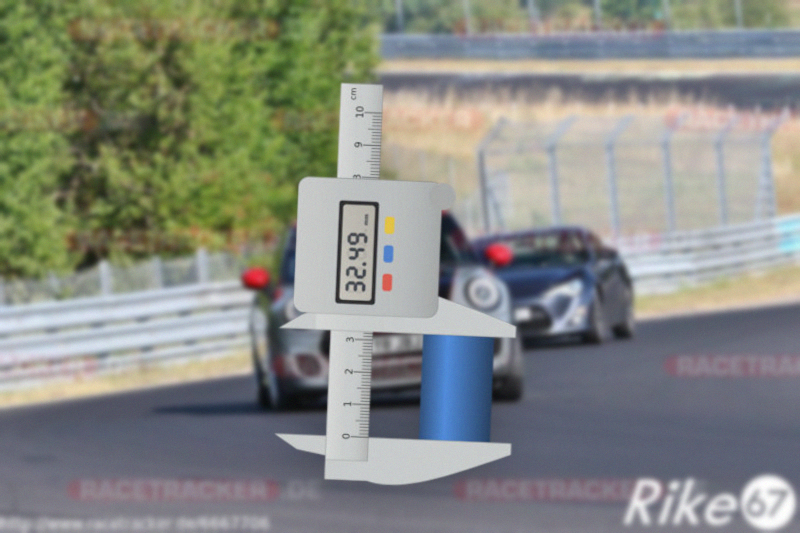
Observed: 32.49 mm
